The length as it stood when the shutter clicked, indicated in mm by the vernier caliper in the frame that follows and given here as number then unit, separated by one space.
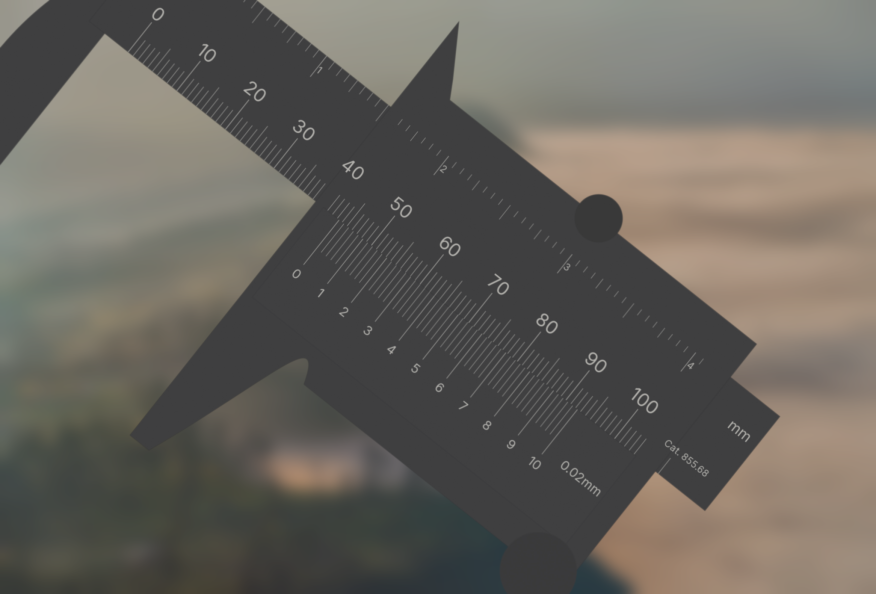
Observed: 43.4 mm
